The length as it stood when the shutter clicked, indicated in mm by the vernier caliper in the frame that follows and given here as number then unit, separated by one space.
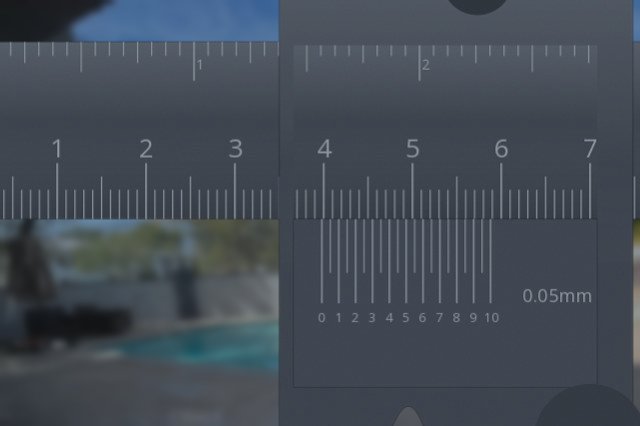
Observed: 39.8 mm
